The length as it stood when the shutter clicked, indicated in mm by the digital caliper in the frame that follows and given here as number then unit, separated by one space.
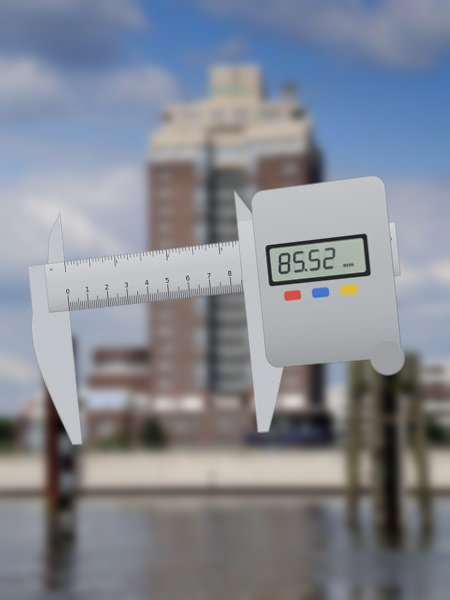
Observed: 85.52 mm
